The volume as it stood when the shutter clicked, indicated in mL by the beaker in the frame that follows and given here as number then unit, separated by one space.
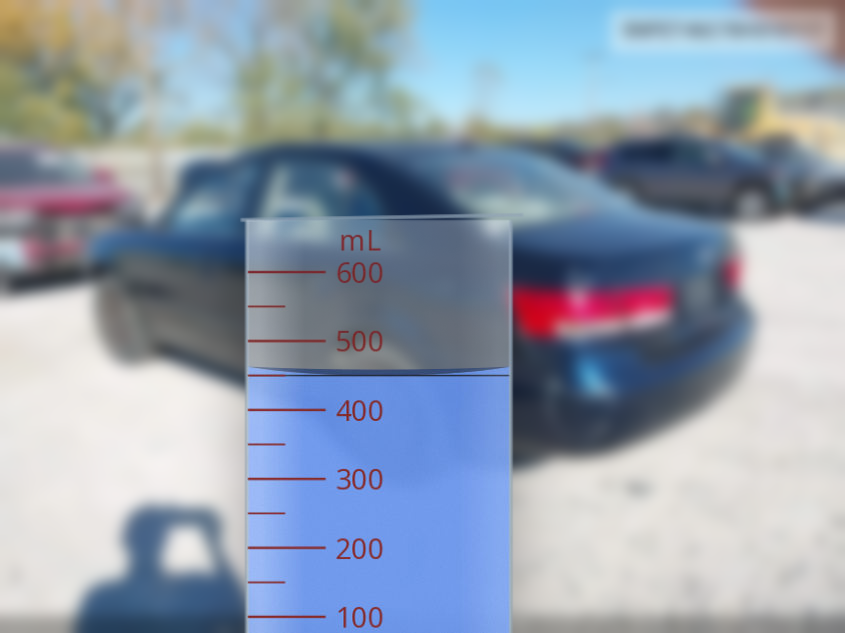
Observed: 450 mL
